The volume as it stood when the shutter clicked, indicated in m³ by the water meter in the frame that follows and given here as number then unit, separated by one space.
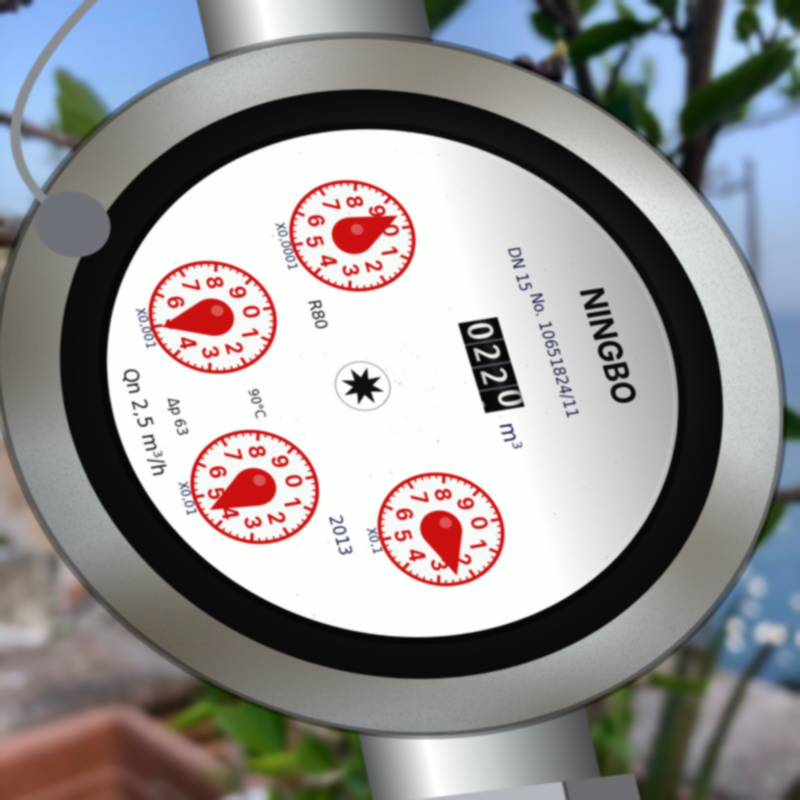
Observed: 220.2449 m³
